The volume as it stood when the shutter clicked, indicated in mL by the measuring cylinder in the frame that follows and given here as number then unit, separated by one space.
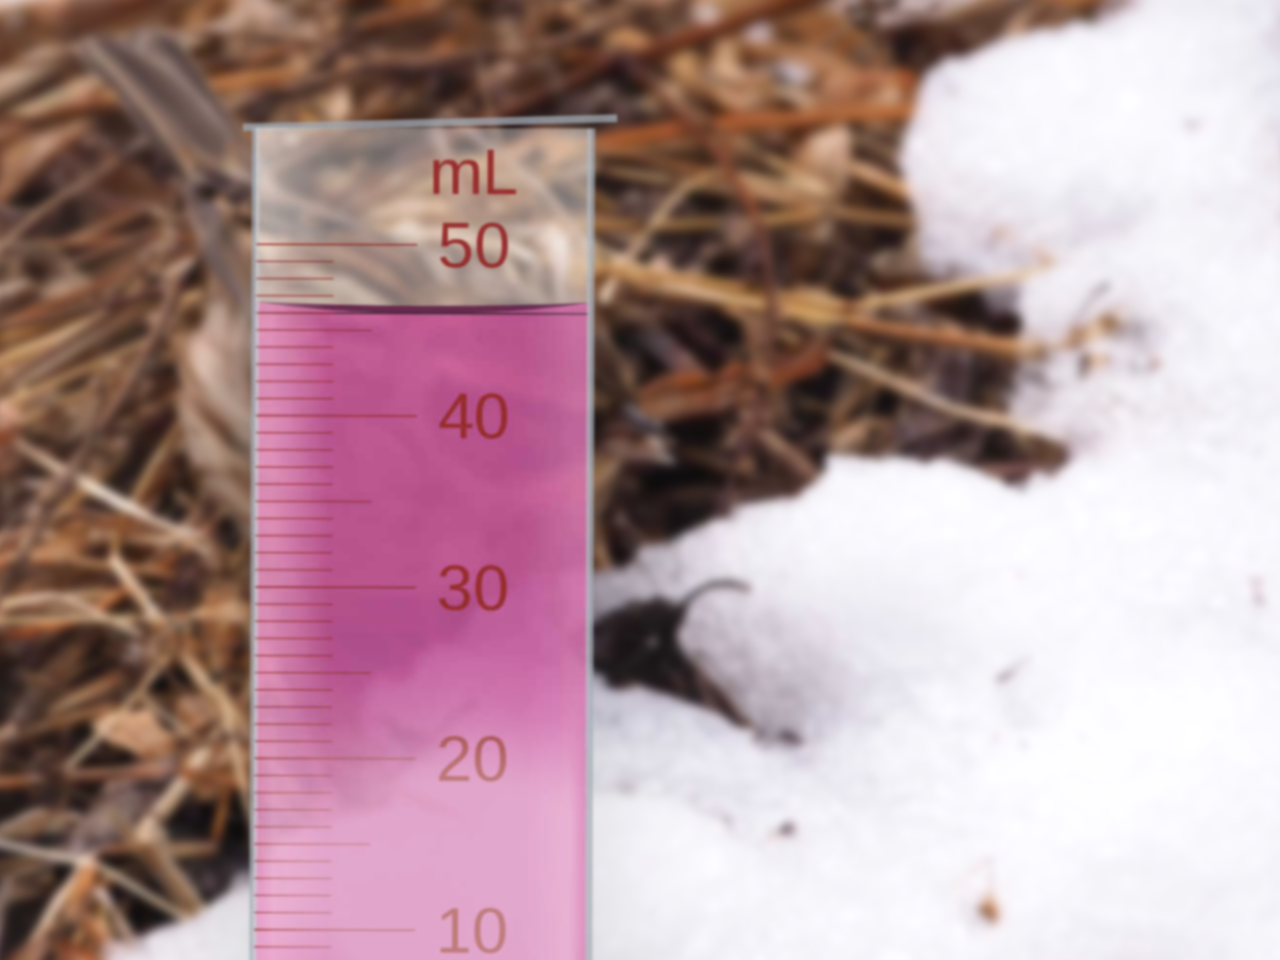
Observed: 46 mL
